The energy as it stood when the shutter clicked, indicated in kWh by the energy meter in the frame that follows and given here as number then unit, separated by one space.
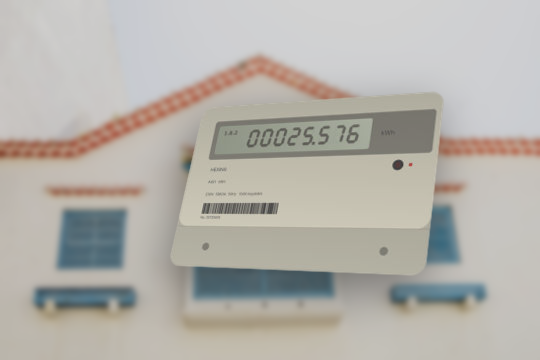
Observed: 25.576 kWh
